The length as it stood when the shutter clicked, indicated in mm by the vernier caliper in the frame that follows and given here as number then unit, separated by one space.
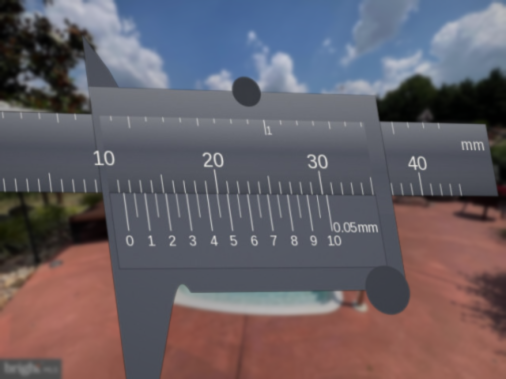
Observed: 11.4 mm
